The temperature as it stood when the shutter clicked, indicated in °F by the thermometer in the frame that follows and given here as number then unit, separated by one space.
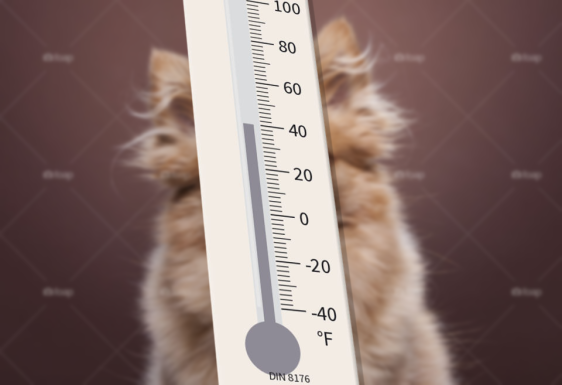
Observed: 40 °F
